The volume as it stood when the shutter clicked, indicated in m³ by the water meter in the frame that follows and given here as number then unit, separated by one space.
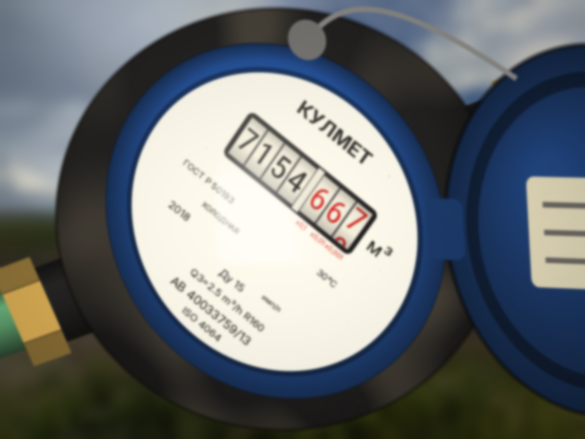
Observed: 7154.667 m³
